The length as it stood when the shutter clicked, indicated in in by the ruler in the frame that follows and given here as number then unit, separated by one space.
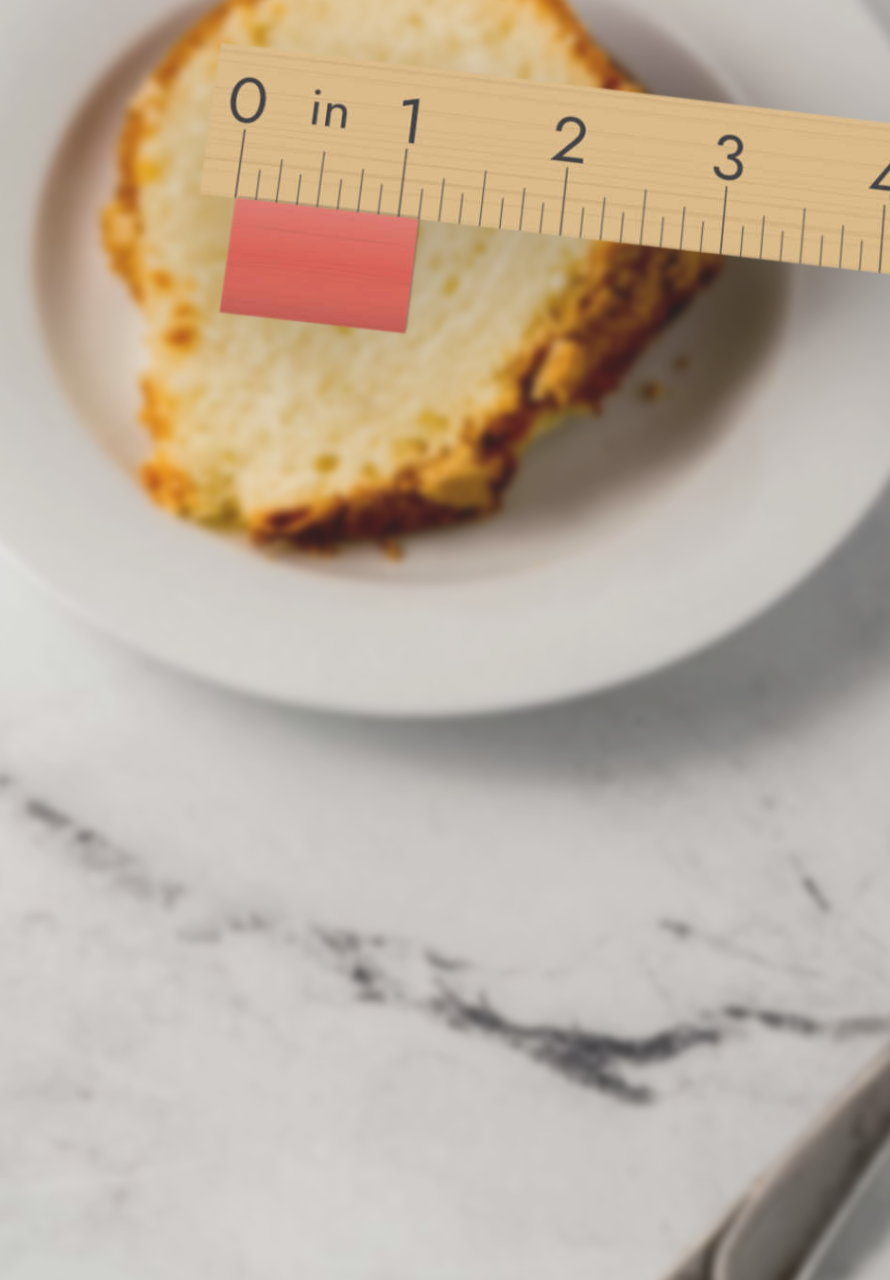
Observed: 1.125 in
